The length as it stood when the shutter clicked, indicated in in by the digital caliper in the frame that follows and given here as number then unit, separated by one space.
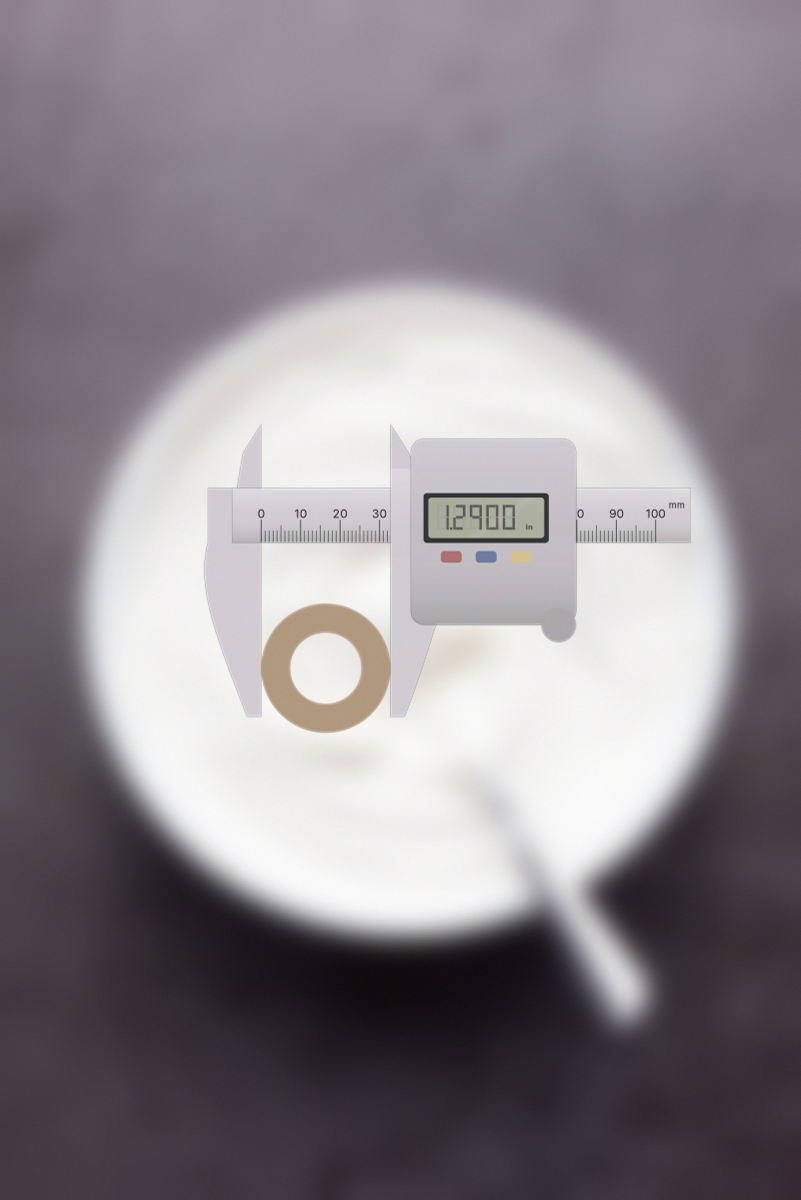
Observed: 1.2900 in
